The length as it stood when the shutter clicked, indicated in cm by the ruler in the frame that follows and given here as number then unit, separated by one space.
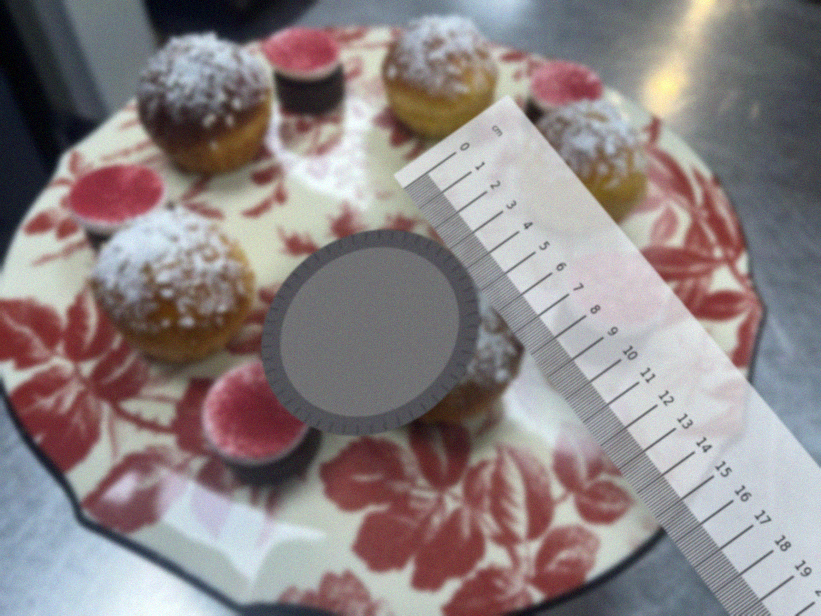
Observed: 7.5 cm
